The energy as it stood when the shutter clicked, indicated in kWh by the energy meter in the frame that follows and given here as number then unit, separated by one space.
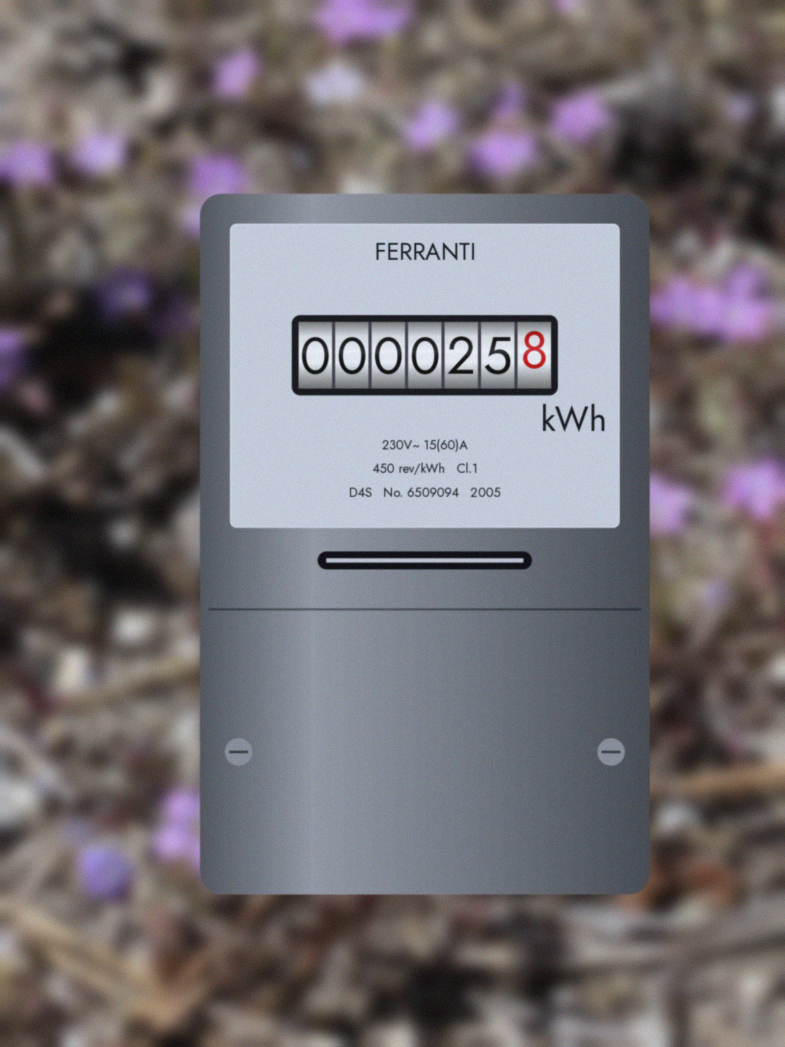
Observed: 25.8 kWh
